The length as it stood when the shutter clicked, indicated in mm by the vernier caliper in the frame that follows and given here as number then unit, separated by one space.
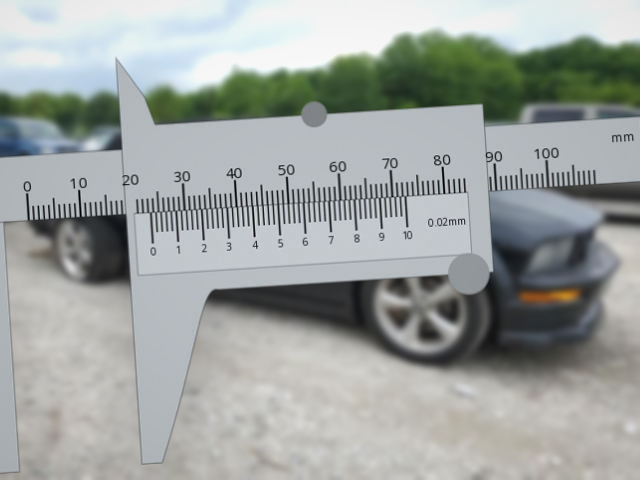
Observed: 23.5 mm
